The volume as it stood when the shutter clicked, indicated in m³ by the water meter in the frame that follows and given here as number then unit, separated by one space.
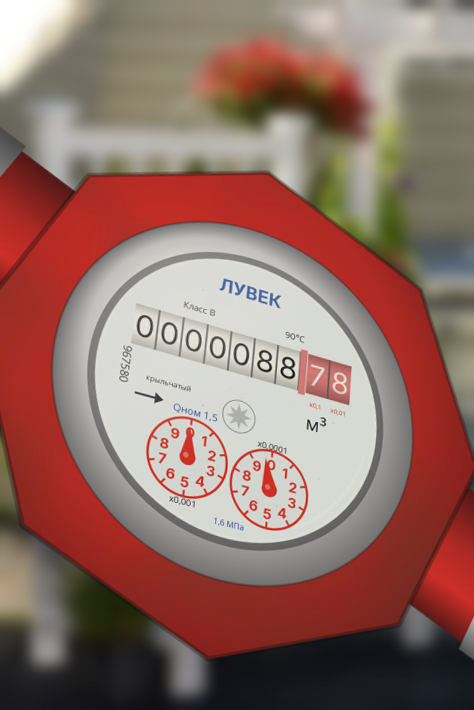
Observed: 88.7799 m³
